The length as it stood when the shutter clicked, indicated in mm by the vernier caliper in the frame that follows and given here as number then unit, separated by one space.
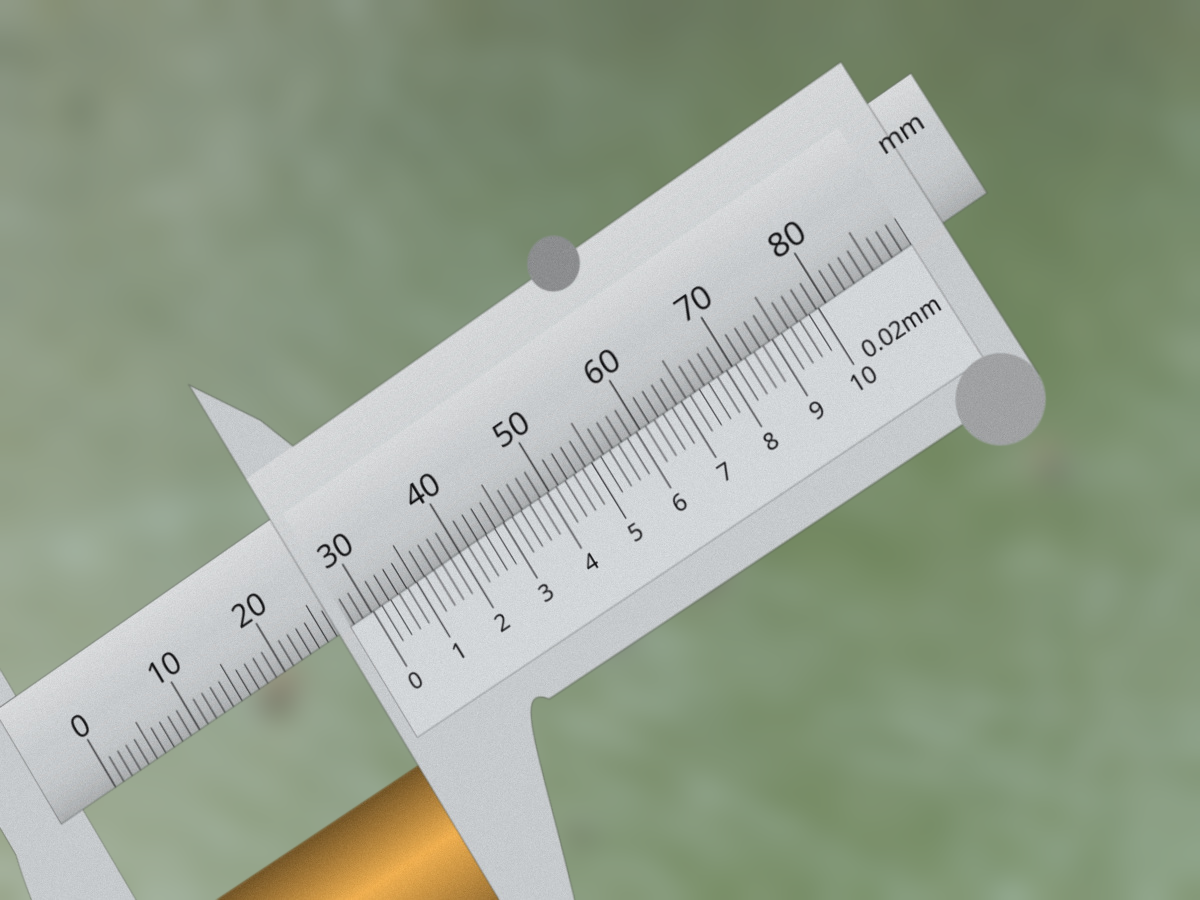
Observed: 30.2 mm
